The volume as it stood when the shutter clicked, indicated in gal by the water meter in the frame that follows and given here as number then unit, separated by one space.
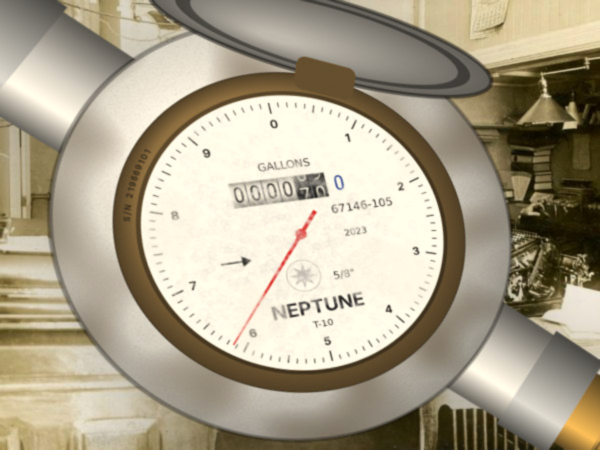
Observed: 696.1 gal
